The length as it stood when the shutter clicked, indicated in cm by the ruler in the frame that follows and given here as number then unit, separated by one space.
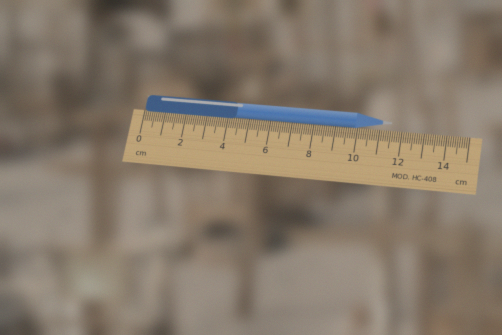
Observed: 11.5 cm
